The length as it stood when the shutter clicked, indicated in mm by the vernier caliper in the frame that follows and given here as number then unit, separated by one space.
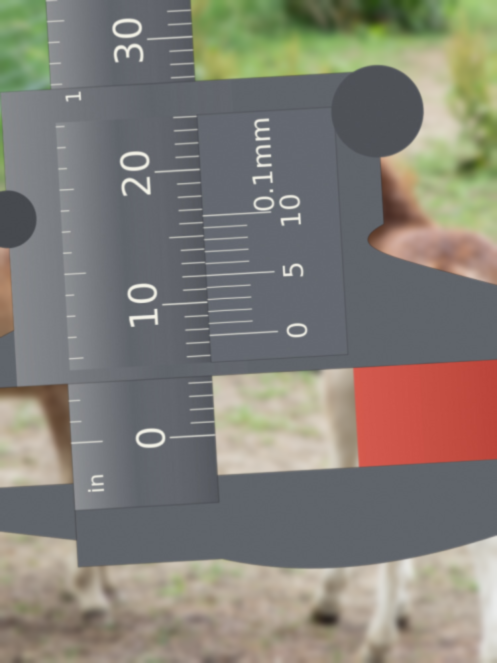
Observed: 7.5 mm
